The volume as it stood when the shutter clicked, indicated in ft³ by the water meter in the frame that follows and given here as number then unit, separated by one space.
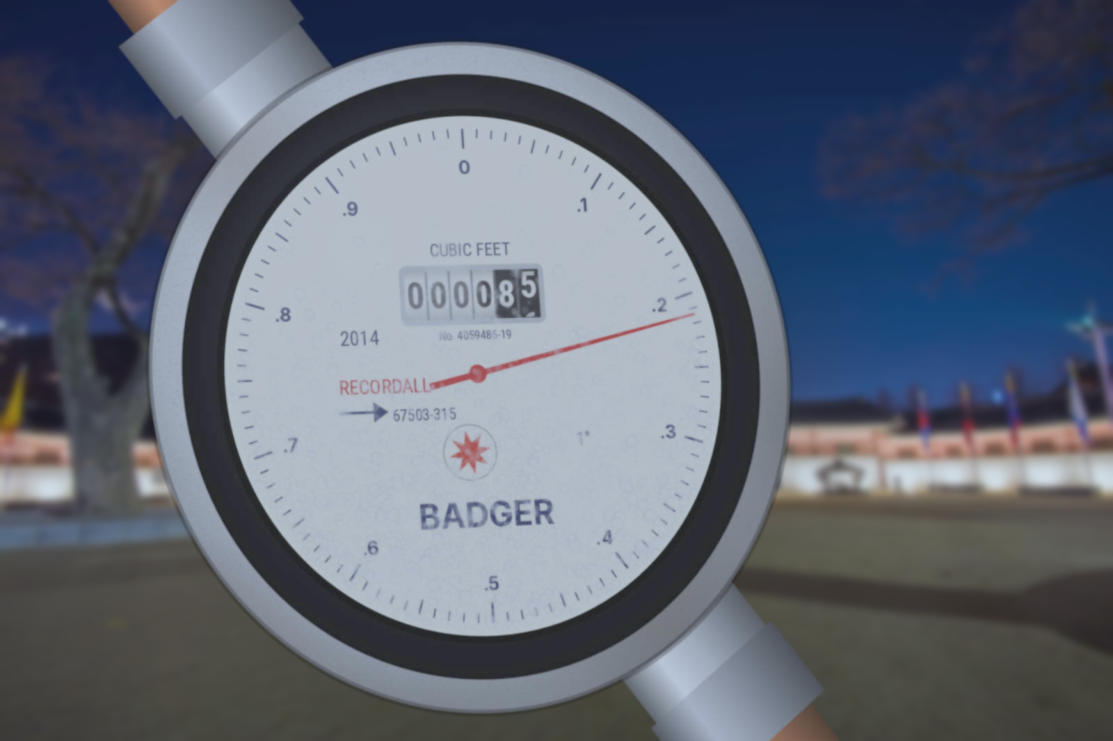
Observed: 85.21 ft³
